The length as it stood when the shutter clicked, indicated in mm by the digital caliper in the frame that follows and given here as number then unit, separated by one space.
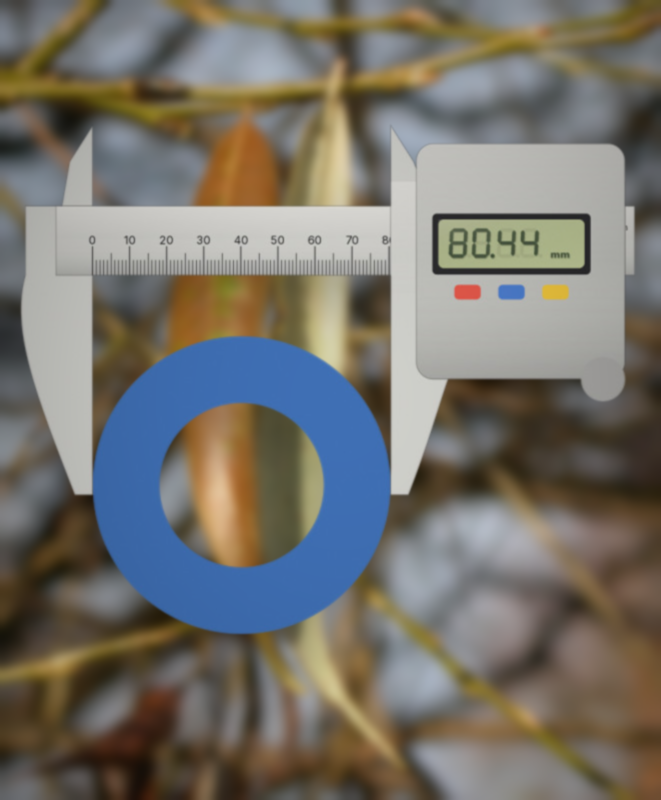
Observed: 80.44 mm
